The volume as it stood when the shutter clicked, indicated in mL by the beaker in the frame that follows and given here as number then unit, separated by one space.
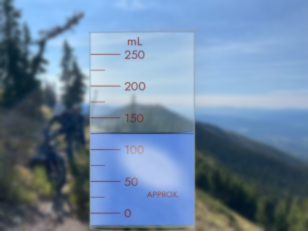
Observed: 125 mL
